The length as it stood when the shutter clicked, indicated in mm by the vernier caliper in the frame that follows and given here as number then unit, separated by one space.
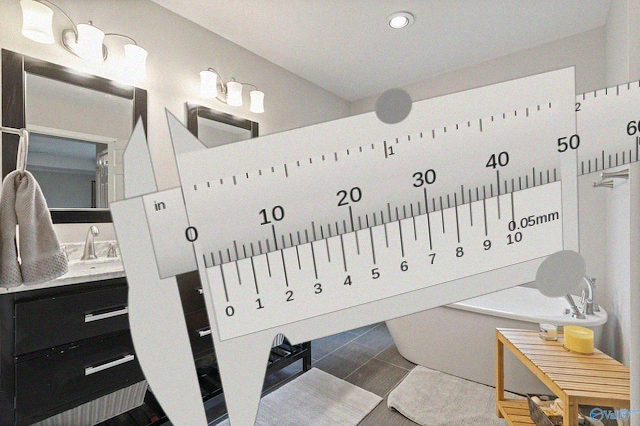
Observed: 2.8 mm
